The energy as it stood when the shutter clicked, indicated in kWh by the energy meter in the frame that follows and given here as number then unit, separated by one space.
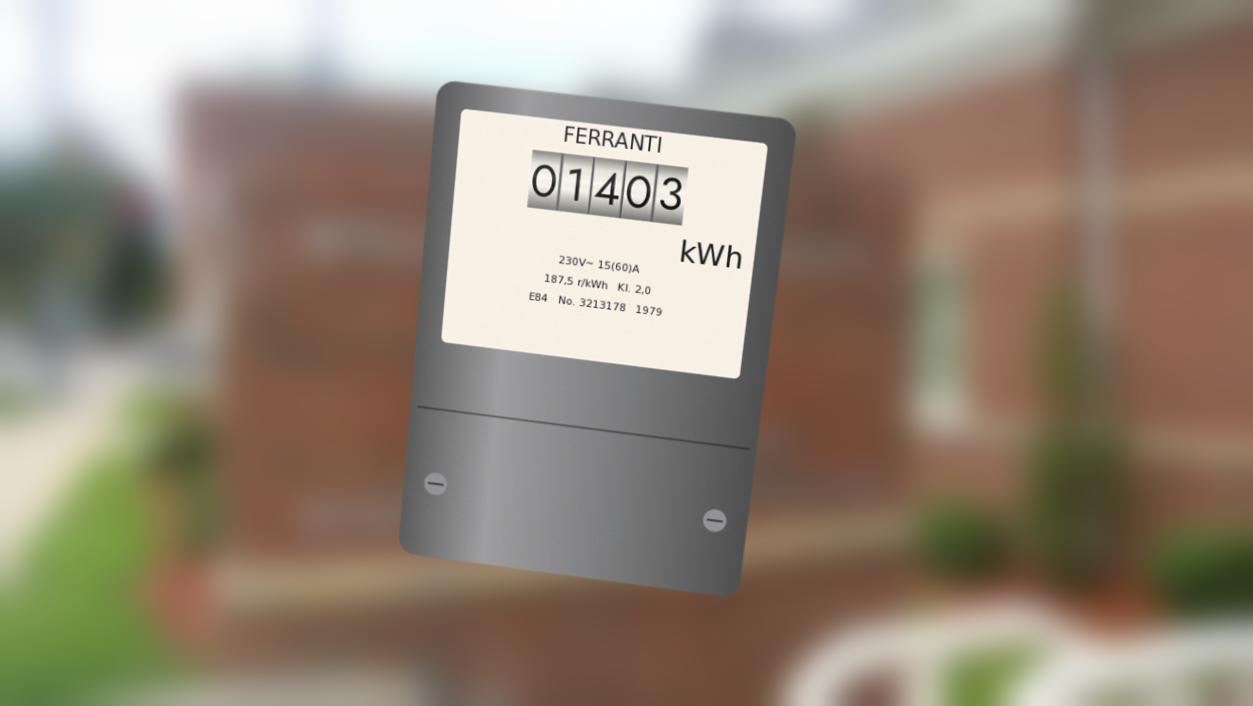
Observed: 1403 kWh
